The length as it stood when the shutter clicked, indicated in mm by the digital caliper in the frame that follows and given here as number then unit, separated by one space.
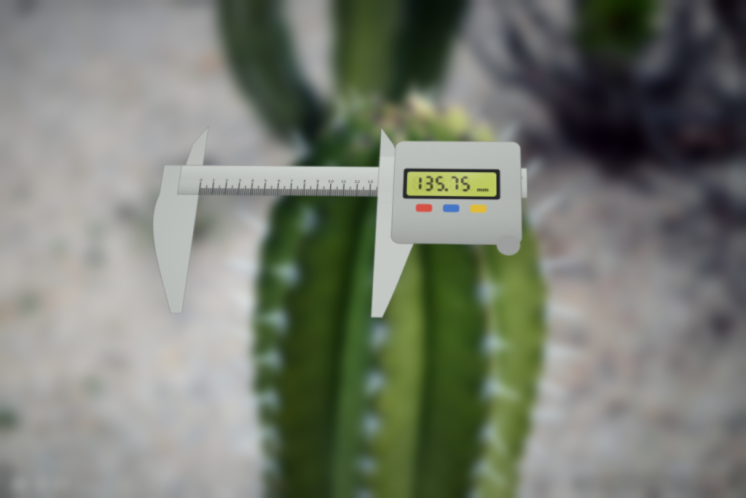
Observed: 135.75 mm
